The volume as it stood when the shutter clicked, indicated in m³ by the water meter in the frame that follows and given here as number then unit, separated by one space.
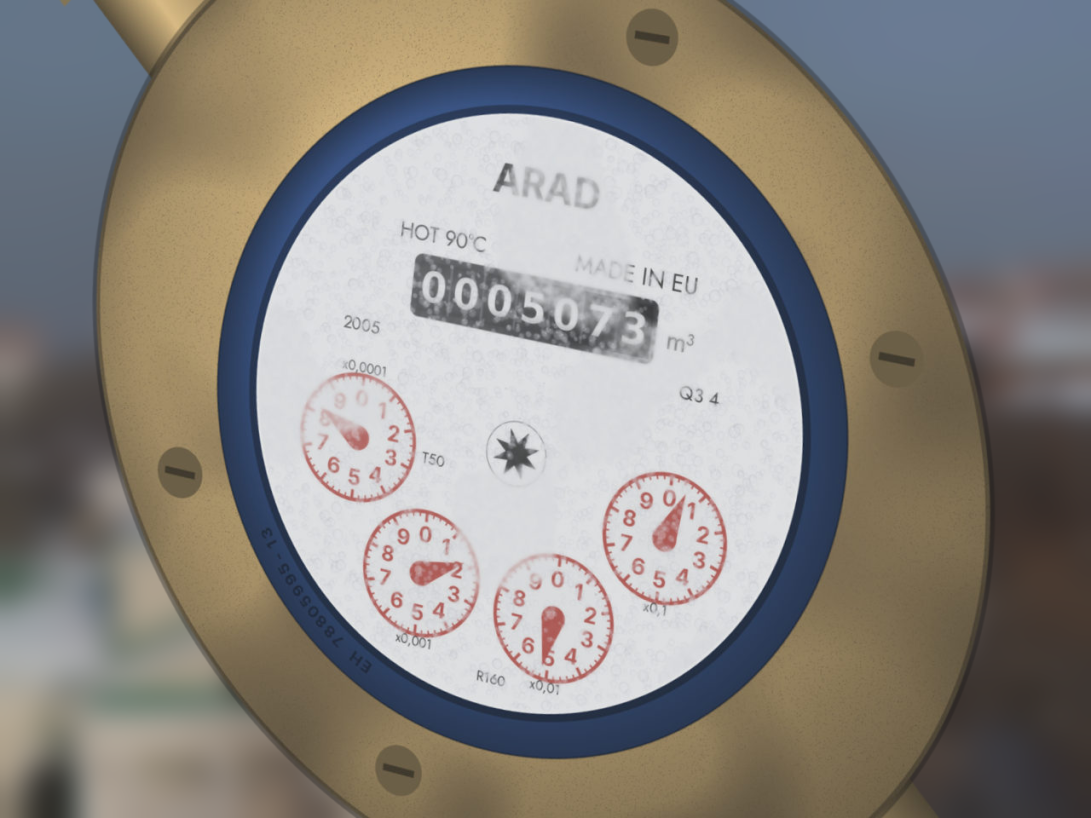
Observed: 5073.0518 m³
